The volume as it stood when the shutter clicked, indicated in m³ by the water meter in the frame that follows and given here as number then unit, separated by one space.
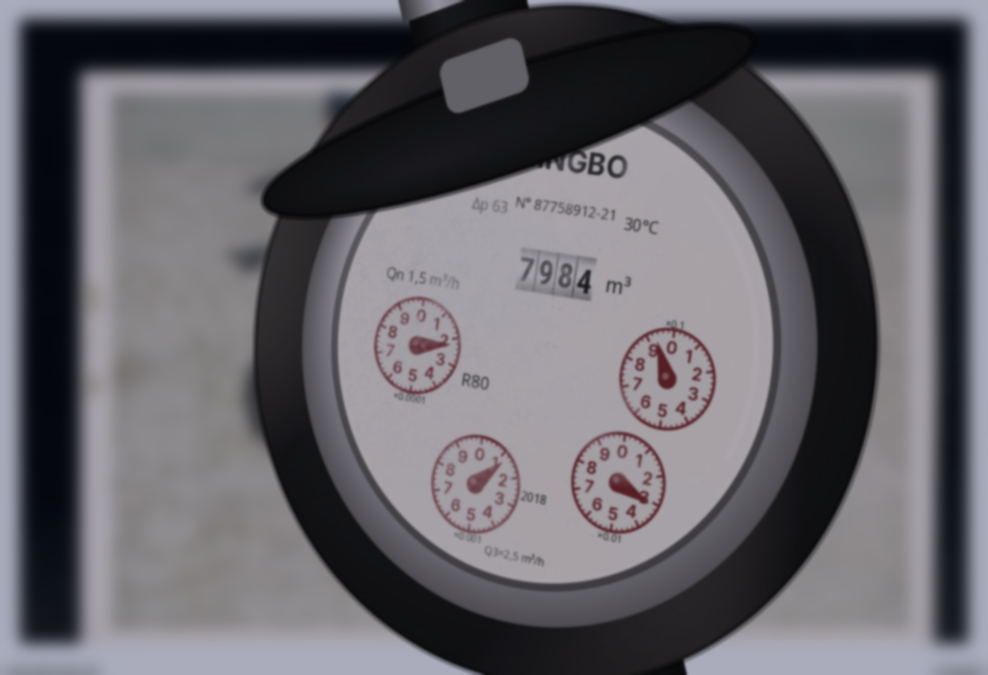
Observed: 7983.9312 m³
